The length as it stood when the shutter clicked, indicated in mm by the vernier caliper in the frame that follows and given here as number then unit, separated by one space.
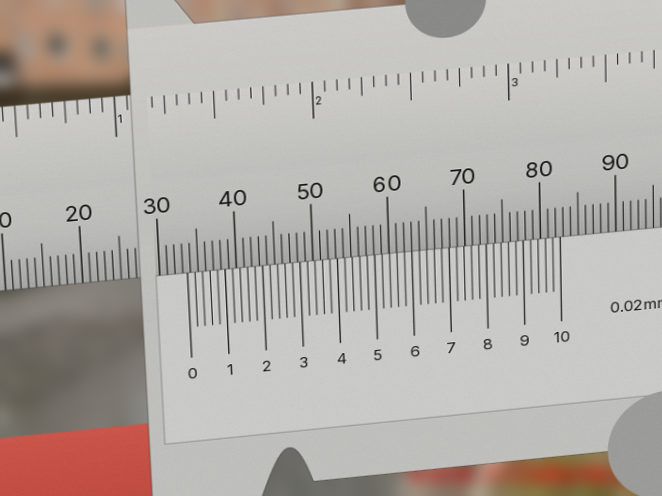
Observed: 33.6 mm
